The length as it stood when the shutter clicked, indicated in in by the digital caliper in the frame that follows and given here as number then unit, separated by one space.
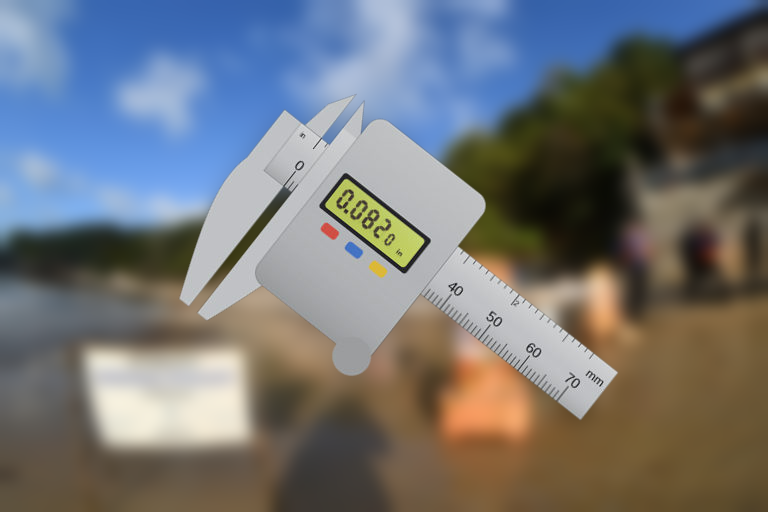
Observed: 0.0820 in
